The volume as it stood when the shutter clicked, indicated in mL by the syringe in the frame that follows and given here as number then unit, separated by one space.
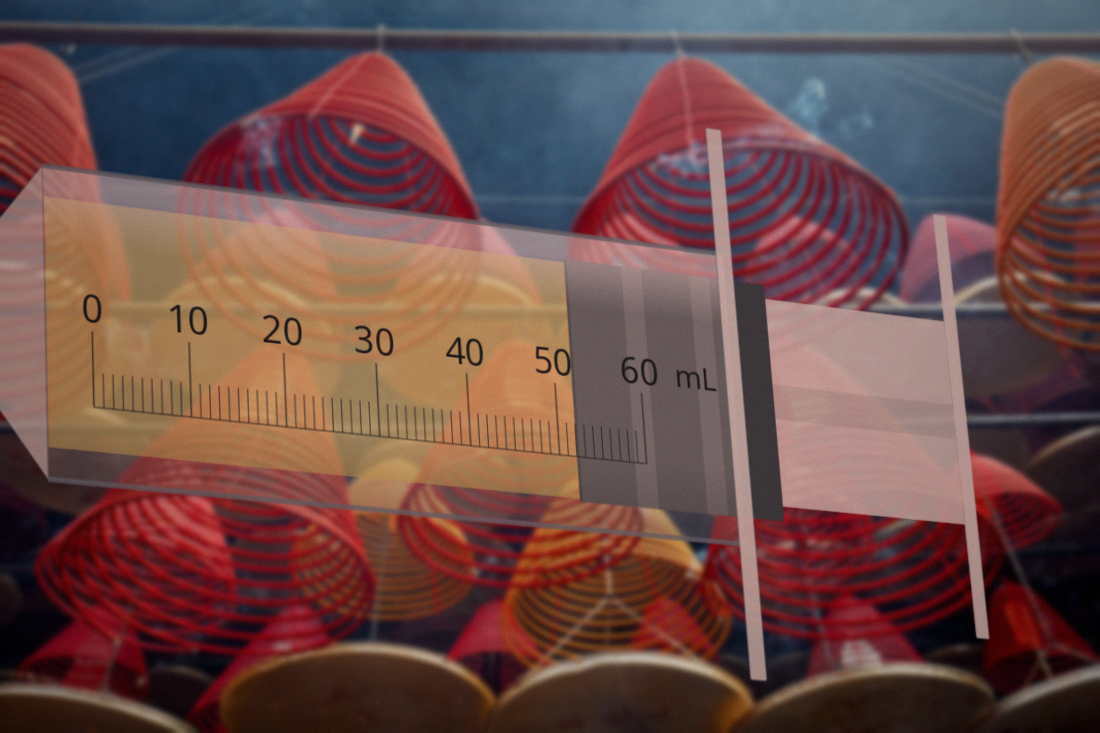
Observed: 52 mL
